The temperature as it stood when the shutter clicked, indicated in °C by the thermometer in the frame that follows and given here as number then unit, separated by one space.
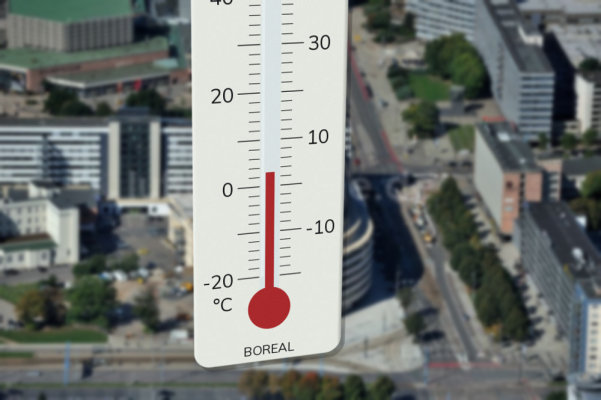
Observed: 3 °C
